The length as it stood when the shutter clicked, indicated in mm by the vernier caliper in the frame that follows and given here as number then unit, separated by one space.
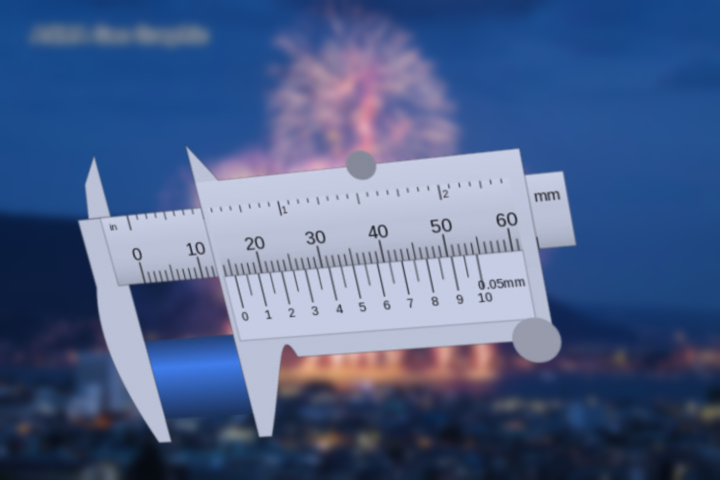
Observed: 15.5 mm
